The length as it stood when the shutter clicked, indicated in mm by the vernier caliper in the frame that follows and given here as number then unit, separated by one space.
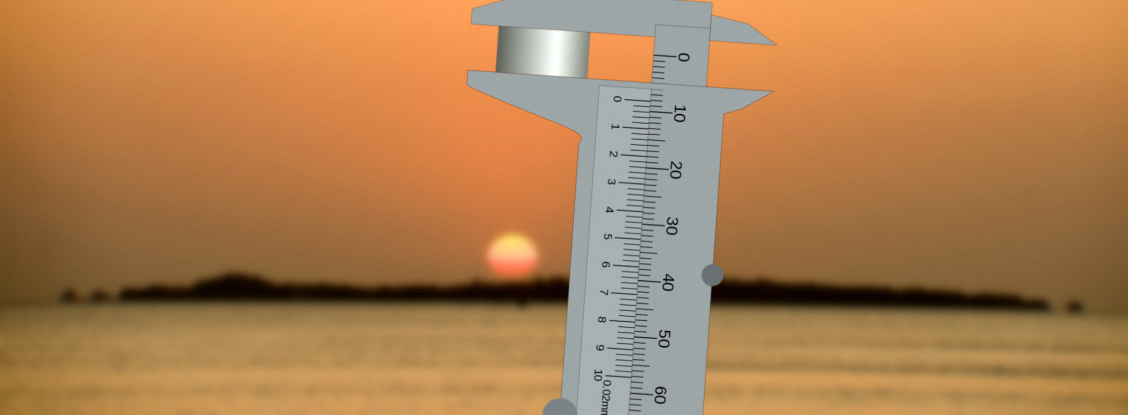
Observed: 8.2 mm
